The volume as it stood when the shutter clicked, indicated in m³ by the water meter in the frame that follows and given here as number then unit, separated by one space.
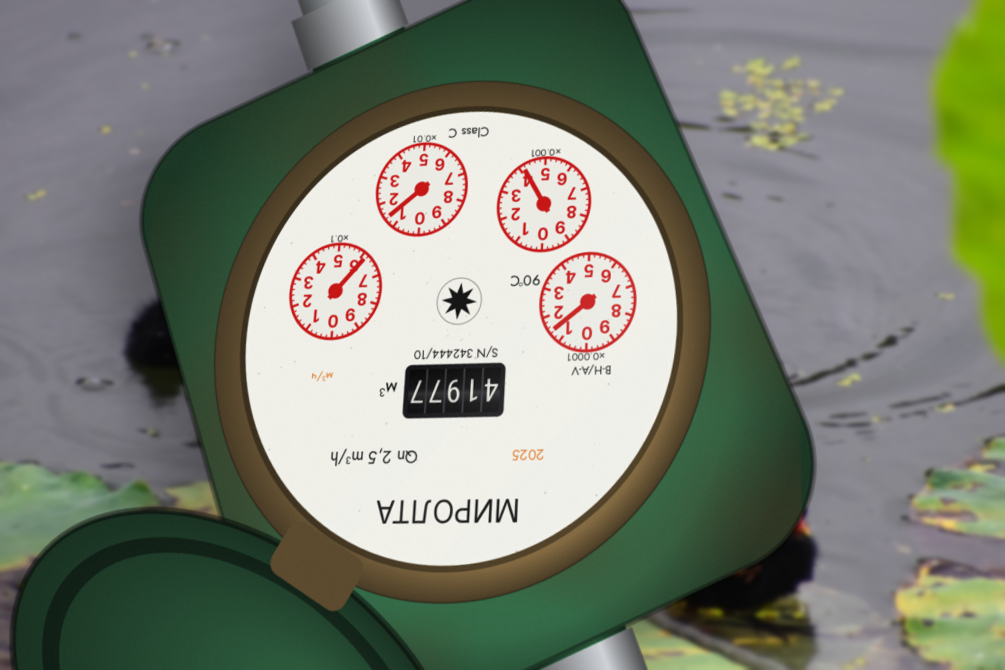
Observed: 41977.6141 m³
